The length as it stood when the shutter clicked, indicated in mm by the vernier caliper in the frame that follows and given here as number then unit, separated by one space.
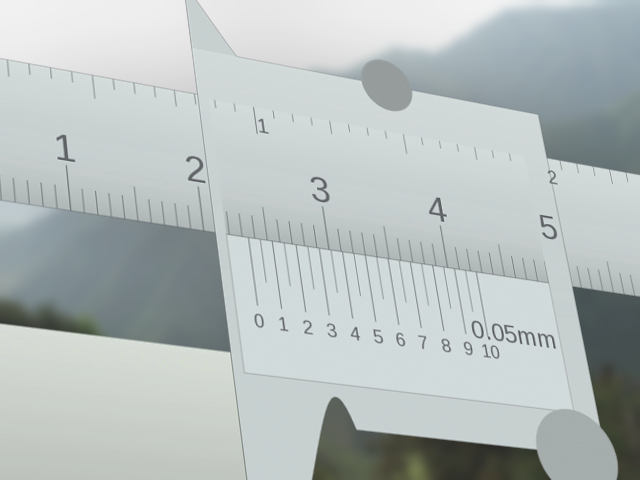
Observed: 23.5 mm
